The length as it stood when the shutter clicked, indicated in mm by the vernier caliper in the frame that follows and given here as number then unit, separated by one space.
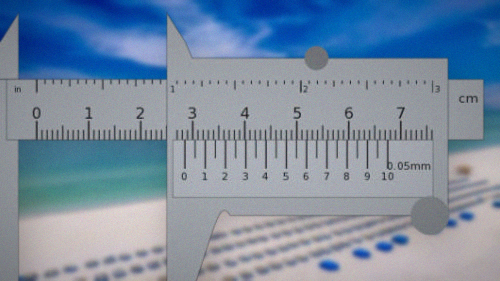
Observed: 28.5 mm
